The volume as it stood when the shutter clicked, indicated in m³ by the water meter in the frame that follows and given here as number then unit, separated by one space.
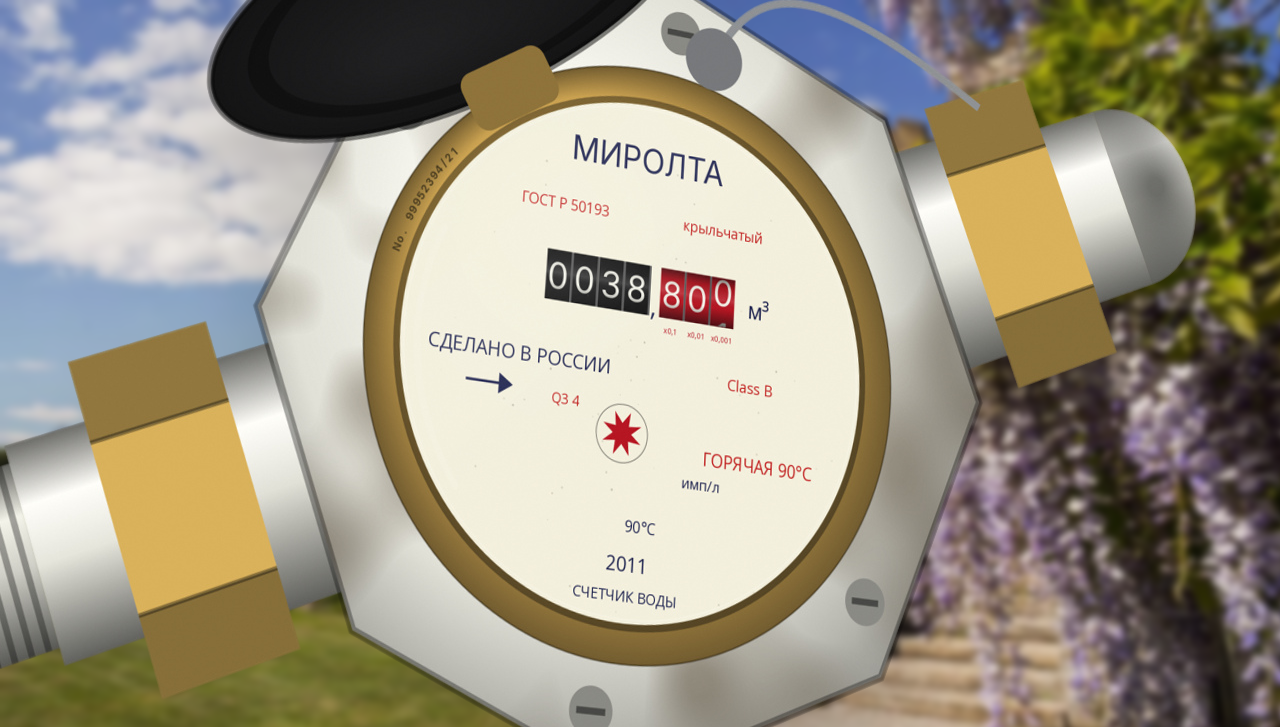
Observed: 38.800 m³
